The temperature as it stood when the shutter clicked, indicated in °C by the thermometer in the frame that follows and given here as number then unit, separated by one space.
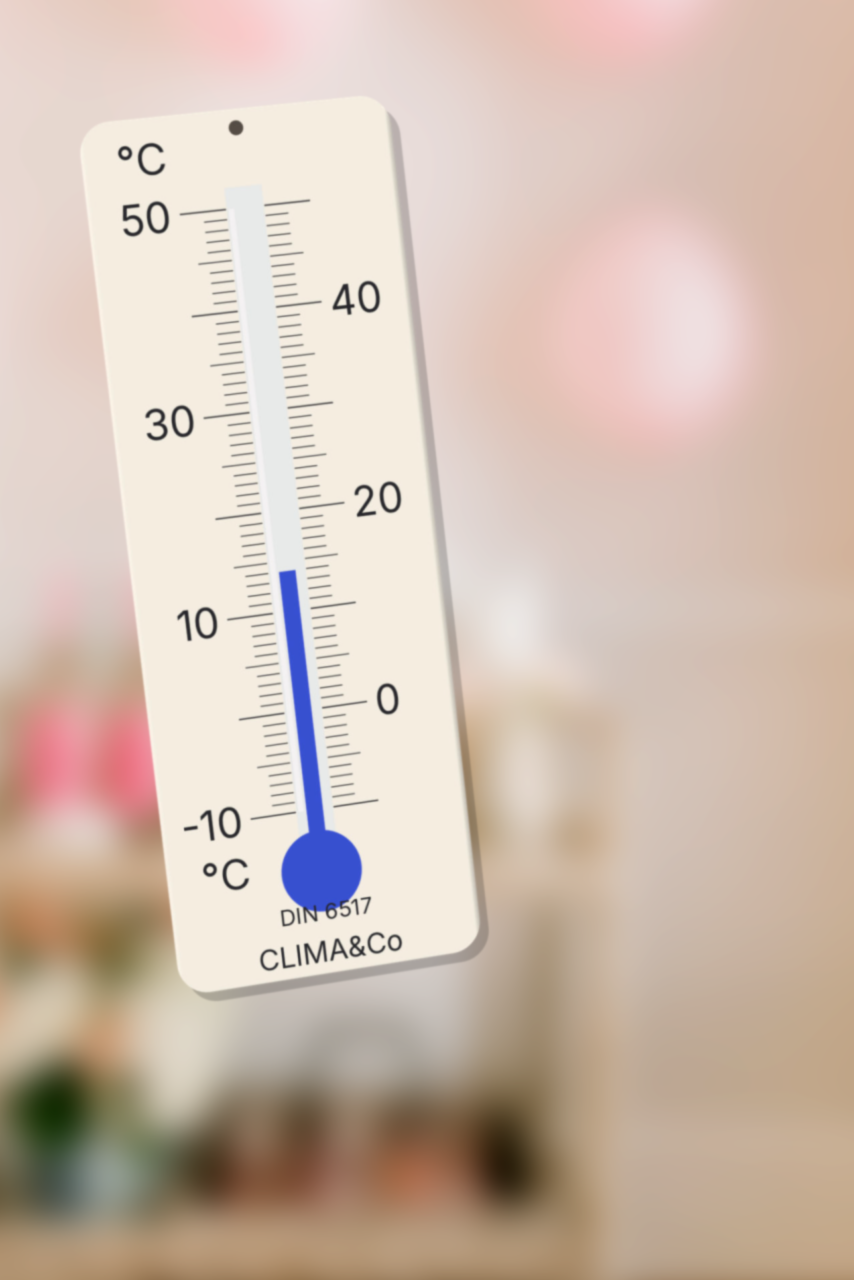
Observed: 14 °C
